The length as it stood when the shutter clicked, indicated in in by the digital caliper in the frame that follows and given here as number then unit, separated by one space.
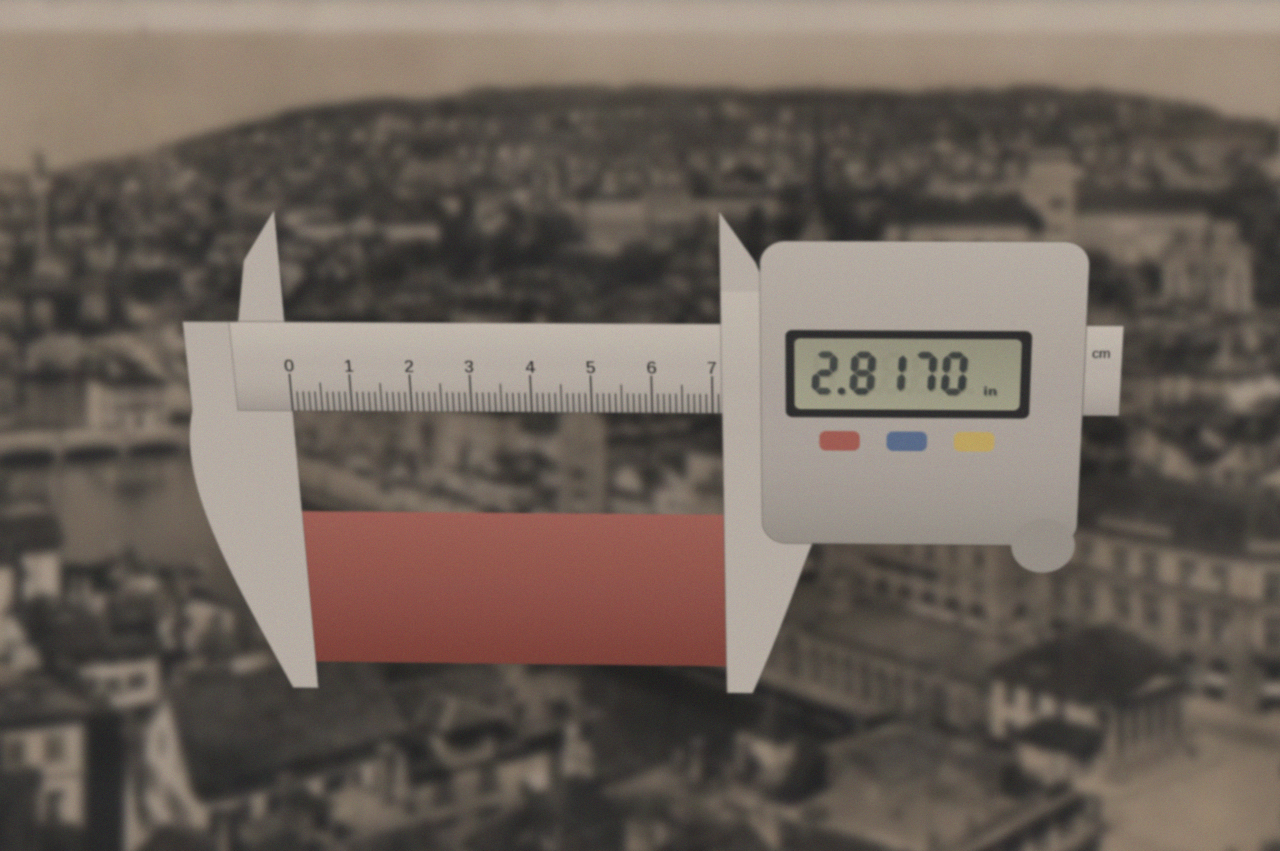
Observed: 2.8170 in
